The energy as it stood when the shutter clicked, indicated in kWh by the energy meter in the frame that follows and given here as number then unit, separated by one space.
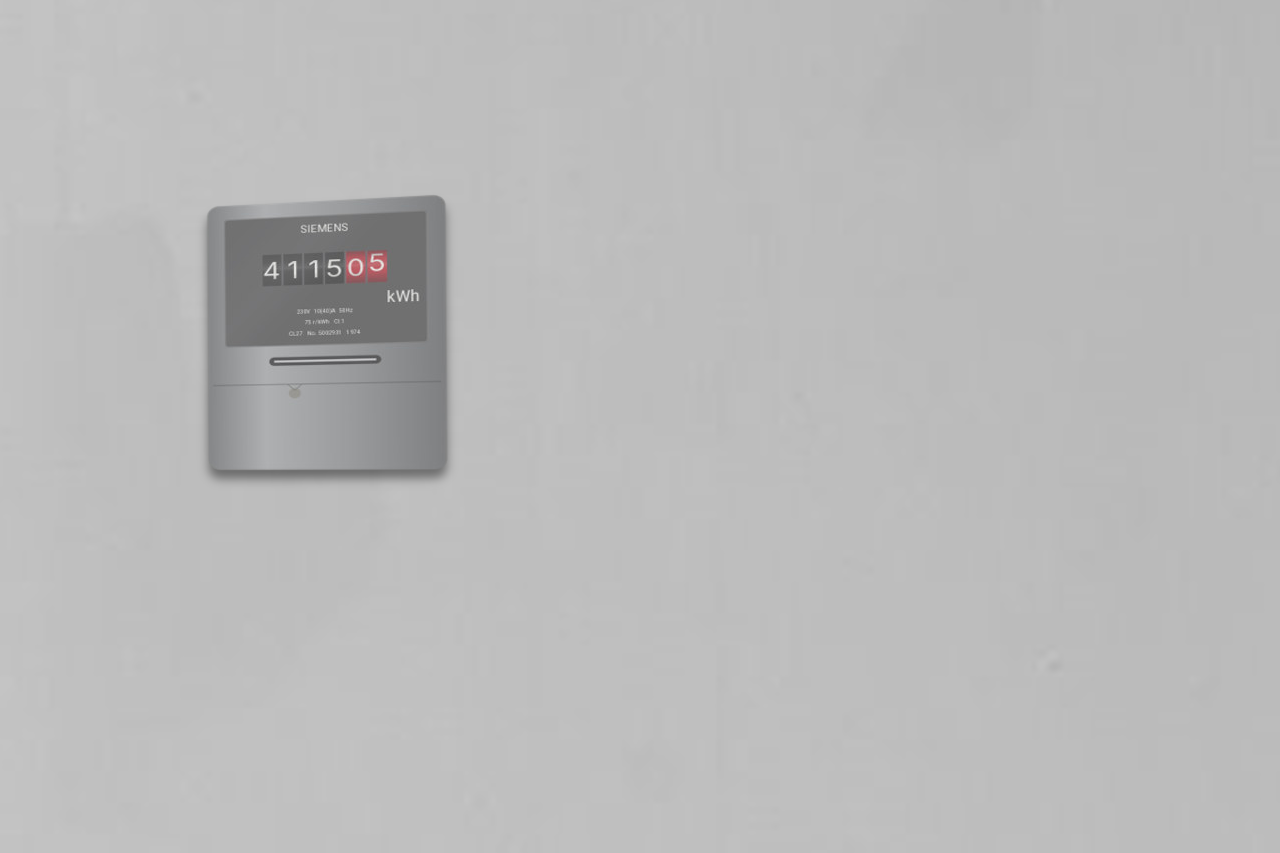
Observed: 4115.05 kWh
